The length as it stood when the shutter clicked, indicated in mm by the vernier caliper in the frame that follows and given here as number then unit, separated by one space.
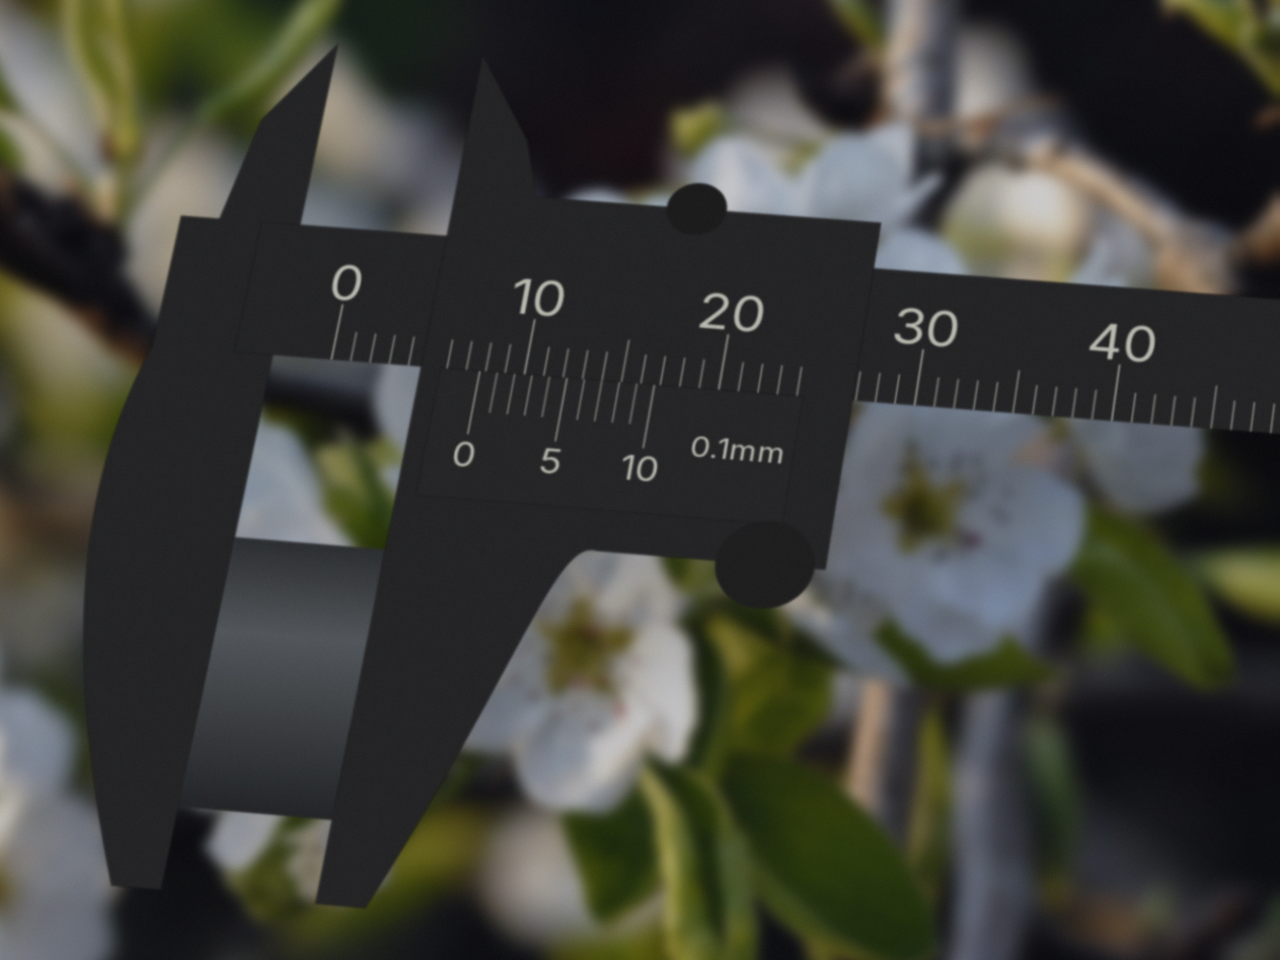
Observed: 7.7 mm
